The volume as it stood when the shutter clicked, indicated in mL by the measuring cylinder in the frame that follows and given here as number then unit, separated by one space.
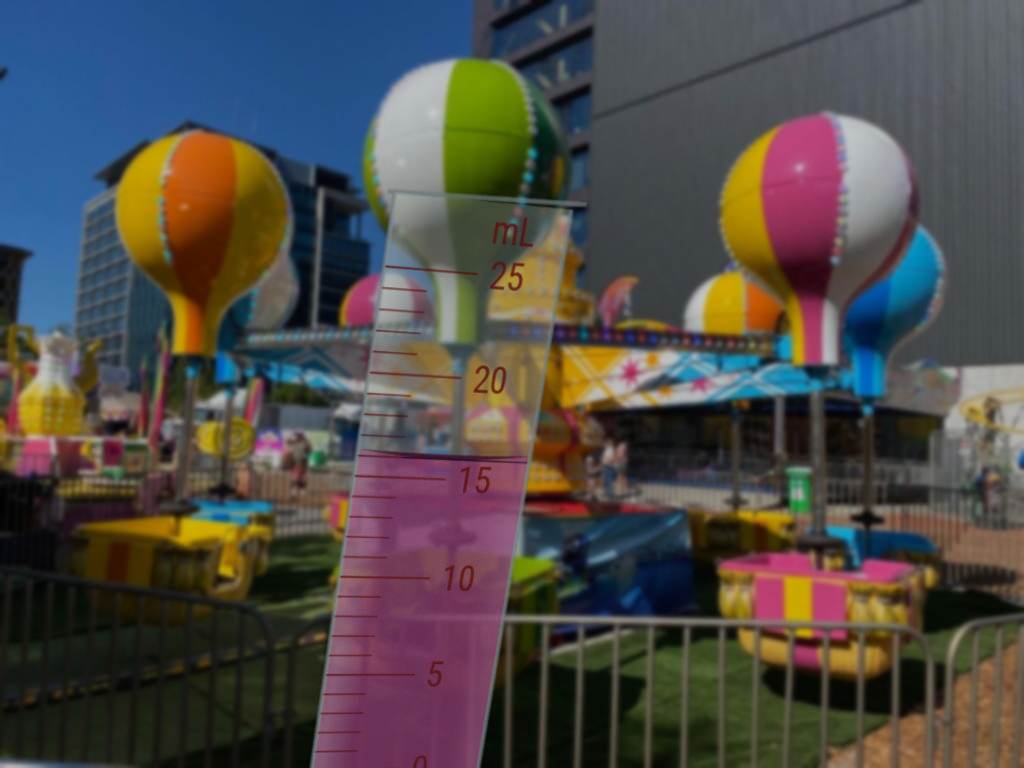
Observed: 16 mL
